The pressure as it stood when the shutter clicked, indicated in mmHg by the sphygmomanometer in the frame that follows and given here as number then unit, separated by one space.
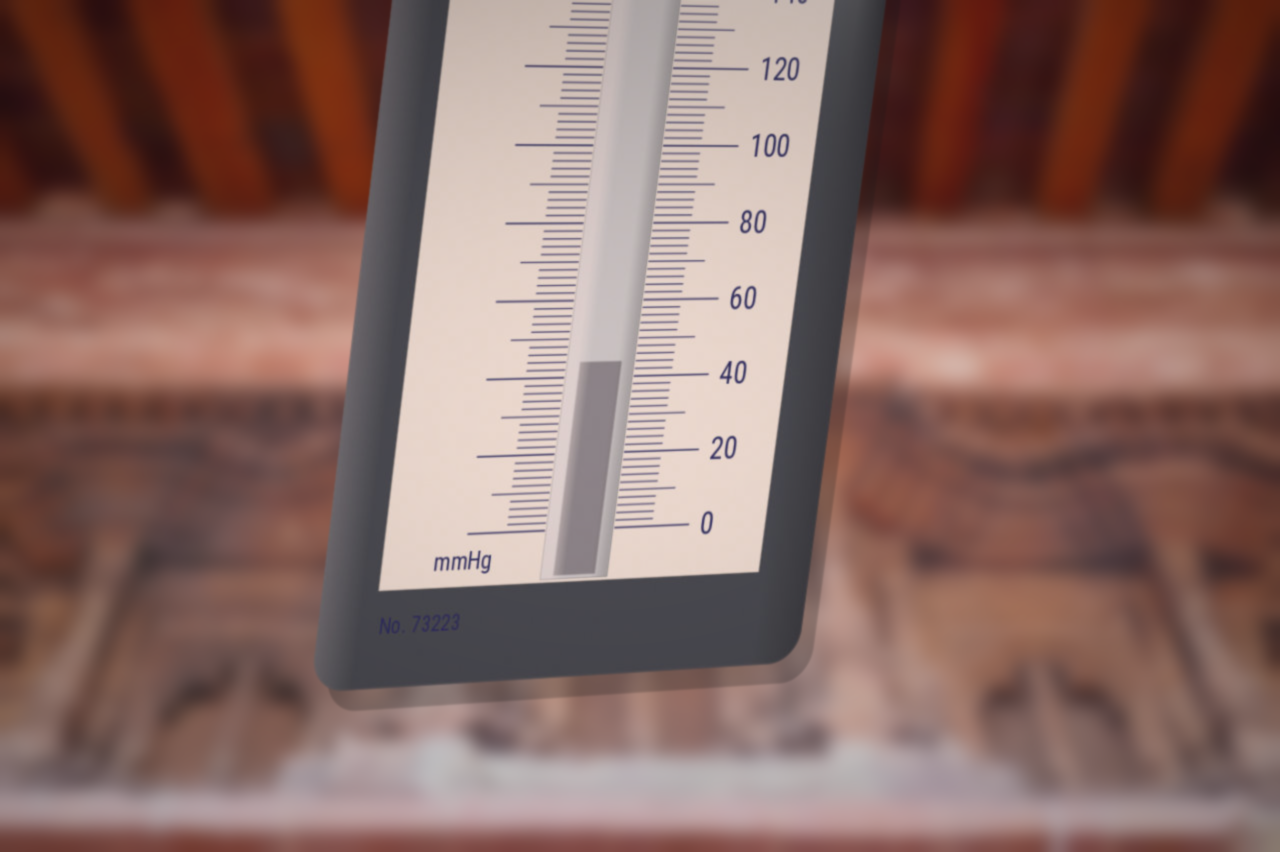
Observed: 44 mmHg
